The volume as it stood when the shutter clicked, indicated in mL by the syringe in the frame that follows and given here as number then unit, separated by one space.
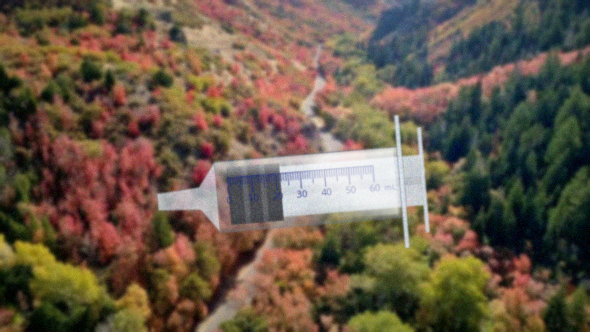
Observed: 0 mL
